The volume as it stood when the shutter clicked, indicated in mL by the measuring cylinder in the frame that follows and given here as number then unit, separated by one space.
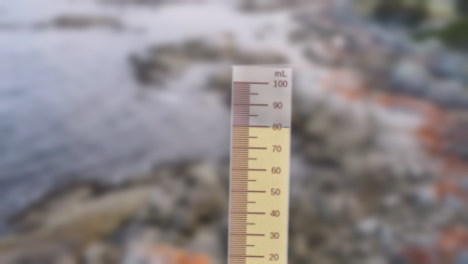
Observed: 80 mL
